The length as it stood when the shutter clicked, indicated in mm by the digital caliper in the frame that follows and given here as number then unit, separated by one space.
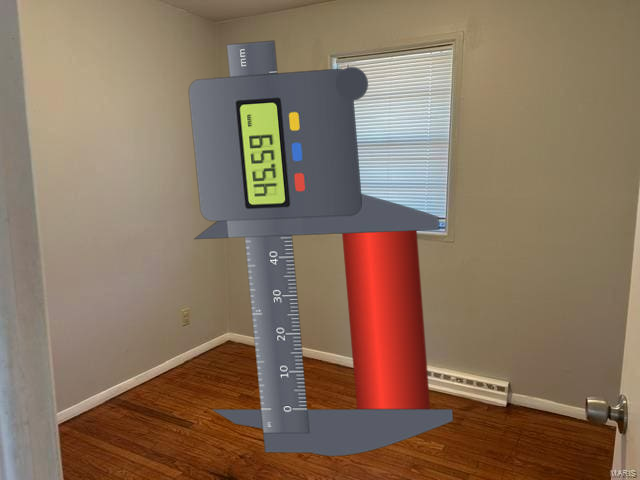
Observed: 45.59 mm
